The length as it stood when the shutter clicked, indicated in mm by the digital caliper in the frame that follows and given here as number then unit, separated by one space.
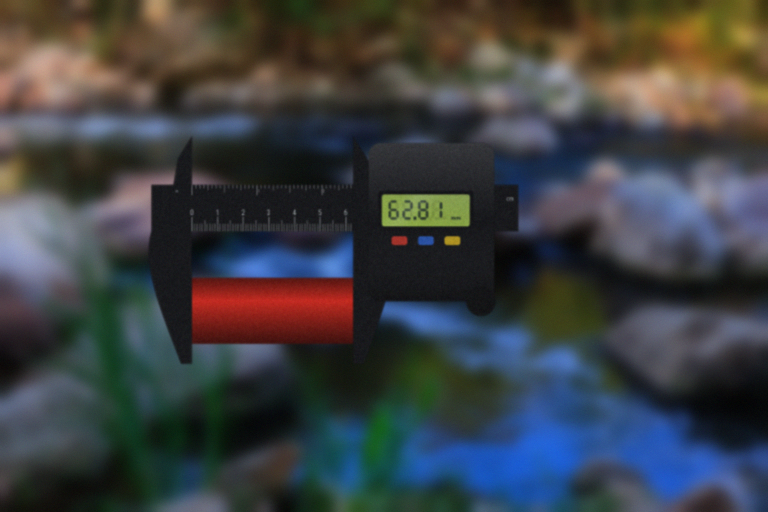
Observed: 62.81 mm
